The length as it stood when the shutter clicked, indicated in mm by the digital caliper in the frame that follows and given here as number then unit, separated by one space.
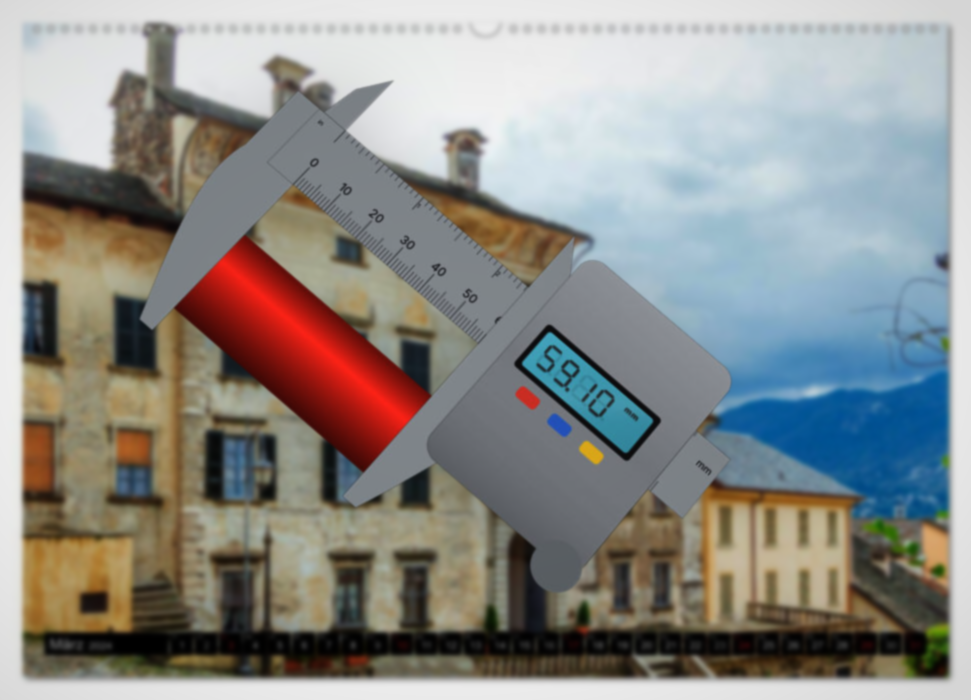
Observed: 59.10 mm
